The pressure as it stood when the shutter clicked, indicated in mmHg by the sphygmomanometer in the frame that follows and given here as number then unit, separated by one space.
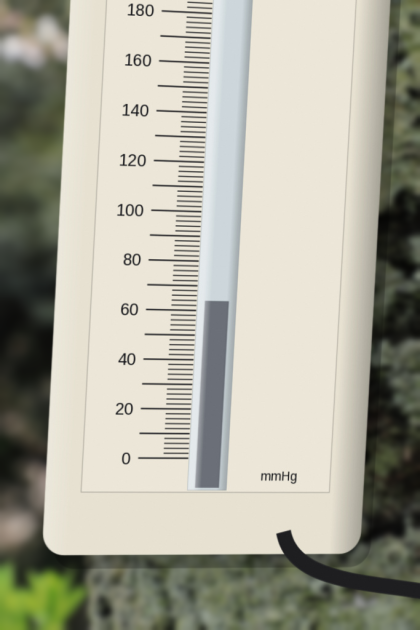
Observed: 64 mmHg
